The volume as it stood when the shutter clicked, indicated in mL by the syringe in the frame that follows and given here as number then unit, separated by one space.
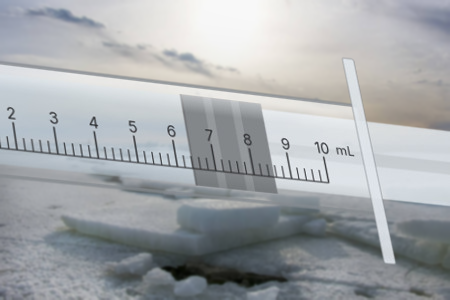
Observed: 6.4 mL
